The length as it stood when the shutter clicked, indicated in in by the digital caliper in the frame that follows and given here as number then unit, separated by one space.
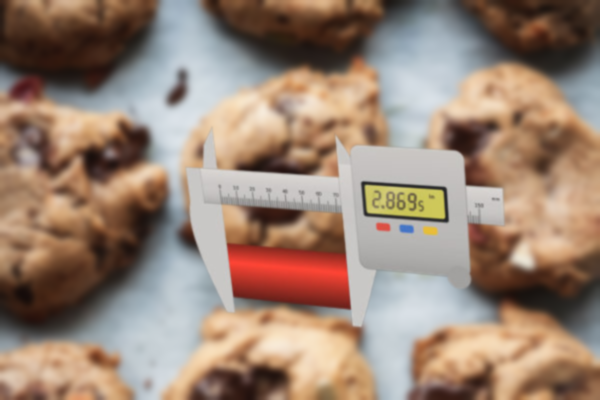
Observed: 2.8695 in
